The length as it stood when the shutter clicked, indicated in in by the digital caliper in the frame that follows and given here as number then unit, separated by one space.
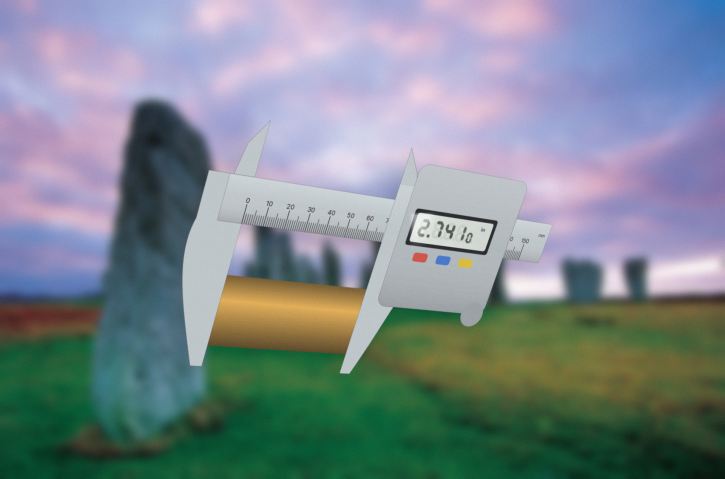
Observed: 2.7410 in
